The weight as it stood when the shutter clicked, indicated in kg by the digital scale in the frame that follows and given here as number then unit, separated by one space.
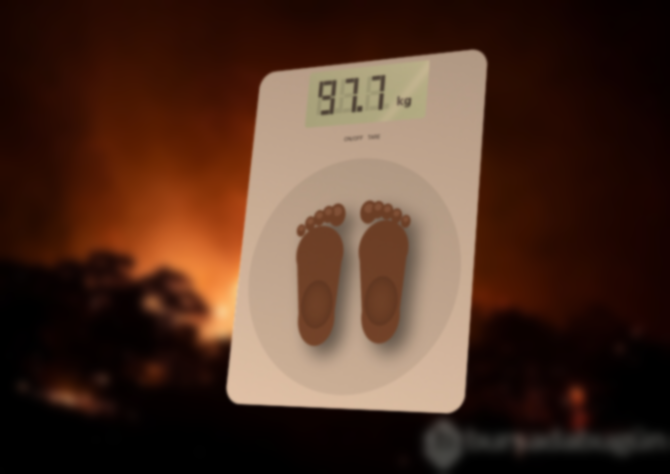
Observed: 97.7 kg
